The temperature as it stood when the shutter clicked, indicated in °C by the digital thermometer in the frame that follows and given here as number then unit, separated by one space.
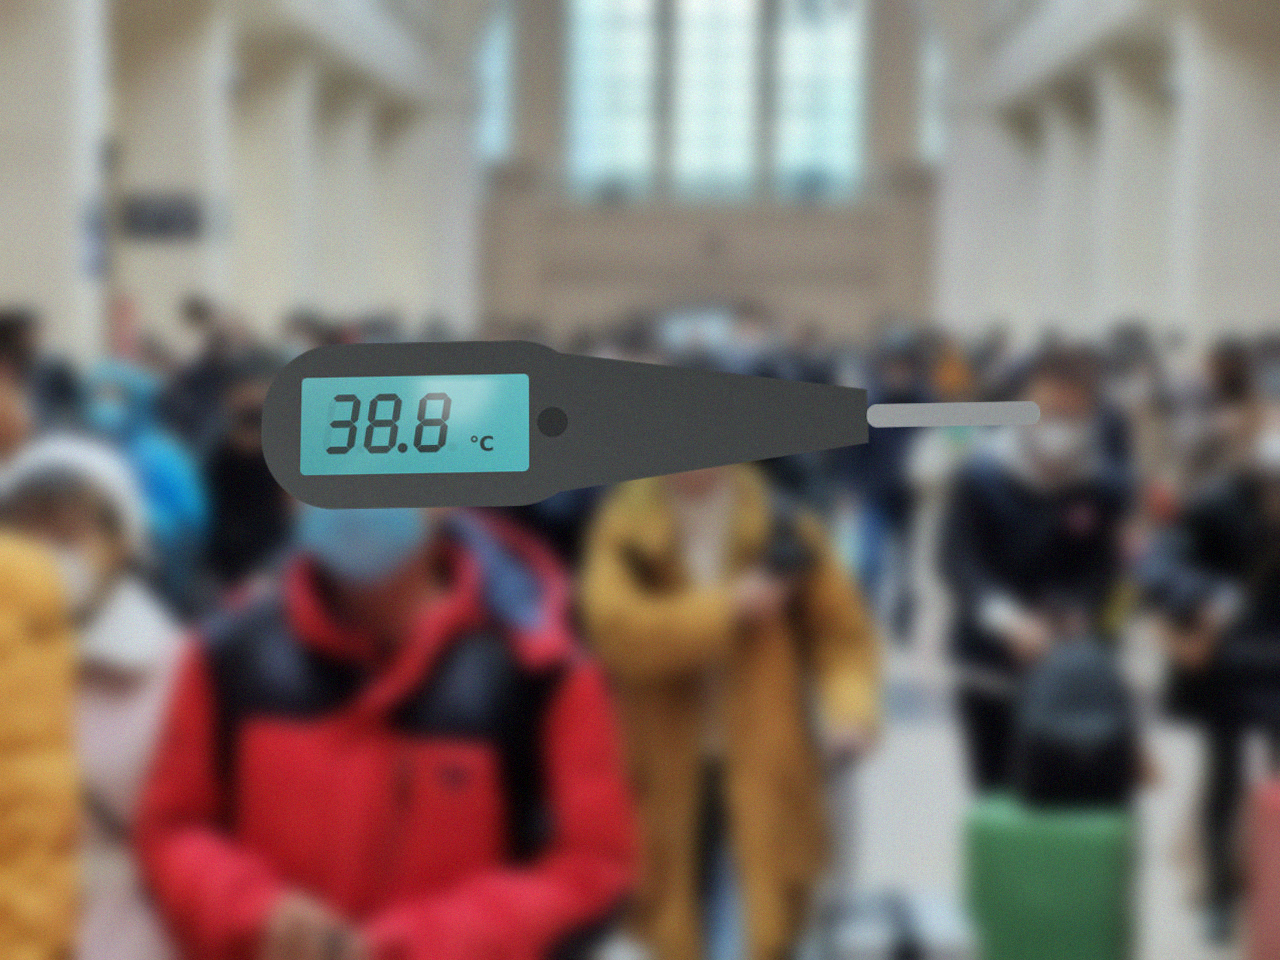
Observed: 38.8 °C
